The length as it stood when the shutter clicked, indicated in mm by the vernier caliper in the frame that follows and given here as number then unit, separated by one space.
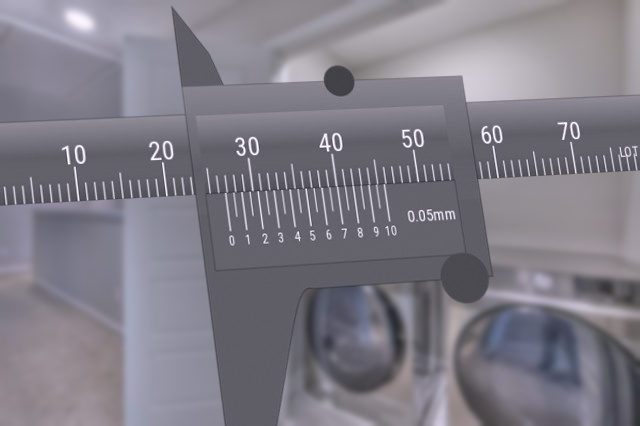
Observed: 26.8 mm
